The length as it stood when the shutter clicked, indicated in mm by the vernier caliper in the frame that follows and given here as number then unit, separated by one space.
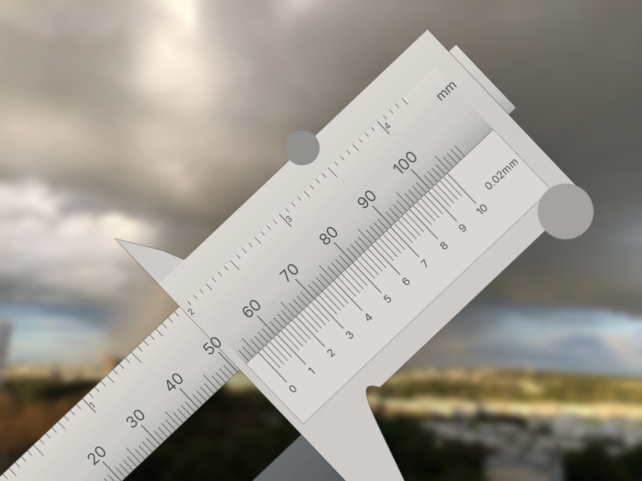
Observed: 55.4 mm
